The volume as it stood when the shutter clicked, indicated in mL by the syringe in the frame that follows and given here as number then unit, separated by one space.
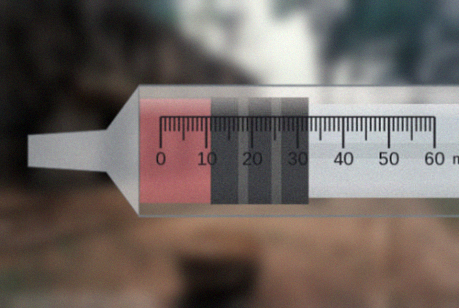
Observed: 11 mL
